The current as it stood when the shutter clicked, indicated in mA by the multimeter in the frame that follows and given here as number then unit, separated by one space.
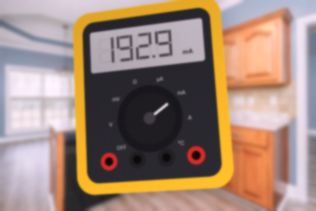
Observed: 192.9 mA
